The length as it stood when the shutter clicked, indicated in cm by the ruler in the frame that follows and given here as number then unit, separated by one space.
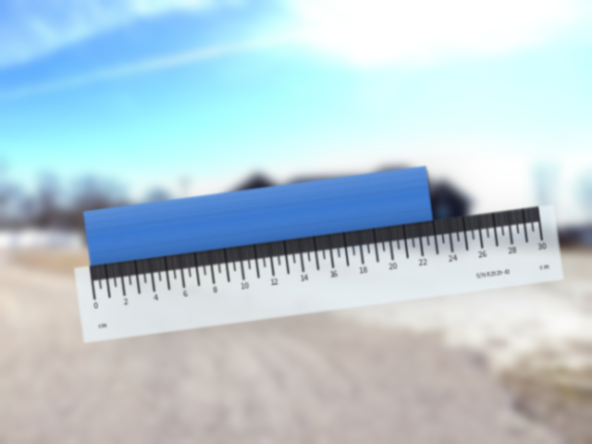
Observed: 23 cm
